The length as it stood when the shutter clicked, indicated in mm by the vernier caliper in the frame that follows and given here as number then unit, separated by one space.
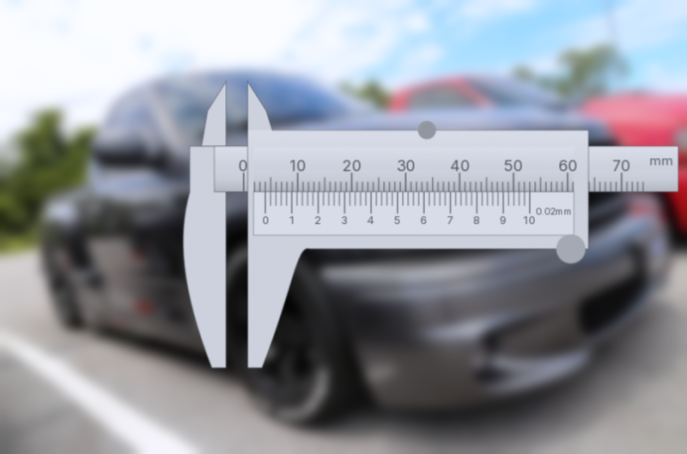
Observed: 4.0 mm
